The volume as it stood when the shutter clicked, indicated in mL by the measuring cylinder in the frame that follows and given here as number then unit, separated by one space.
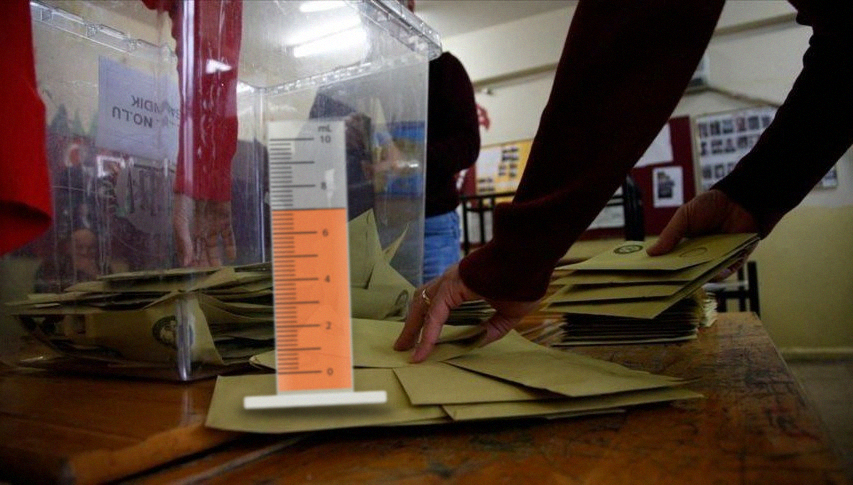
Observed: 7 mL
